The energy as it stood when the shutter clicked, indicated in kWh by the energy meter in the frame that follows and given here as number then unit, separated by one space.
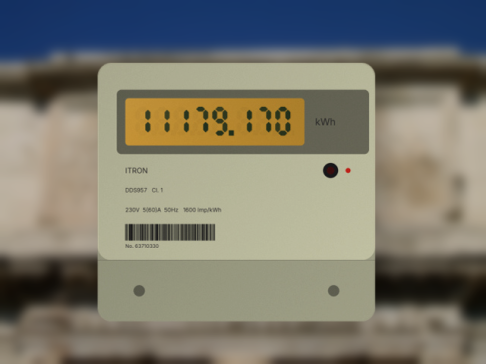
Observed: 11179.170 kWh
